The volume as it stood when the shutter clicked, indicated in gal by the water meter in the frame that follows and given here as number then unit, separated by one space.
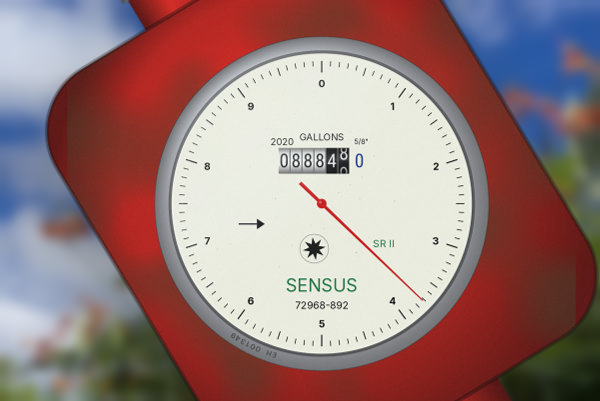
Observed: 888483.7 gal
